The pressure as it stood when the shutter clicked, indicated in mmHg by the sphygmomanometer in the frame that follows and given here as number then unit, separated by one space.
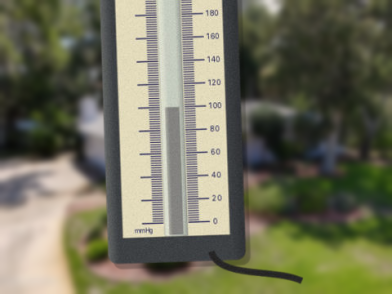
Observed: 100 mmHg
